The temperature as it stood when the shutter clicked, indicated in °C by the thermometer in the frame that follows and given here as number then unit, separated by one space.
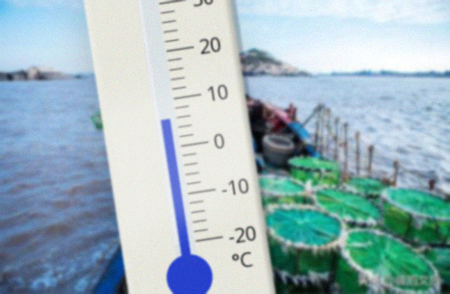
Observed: 6 °C
